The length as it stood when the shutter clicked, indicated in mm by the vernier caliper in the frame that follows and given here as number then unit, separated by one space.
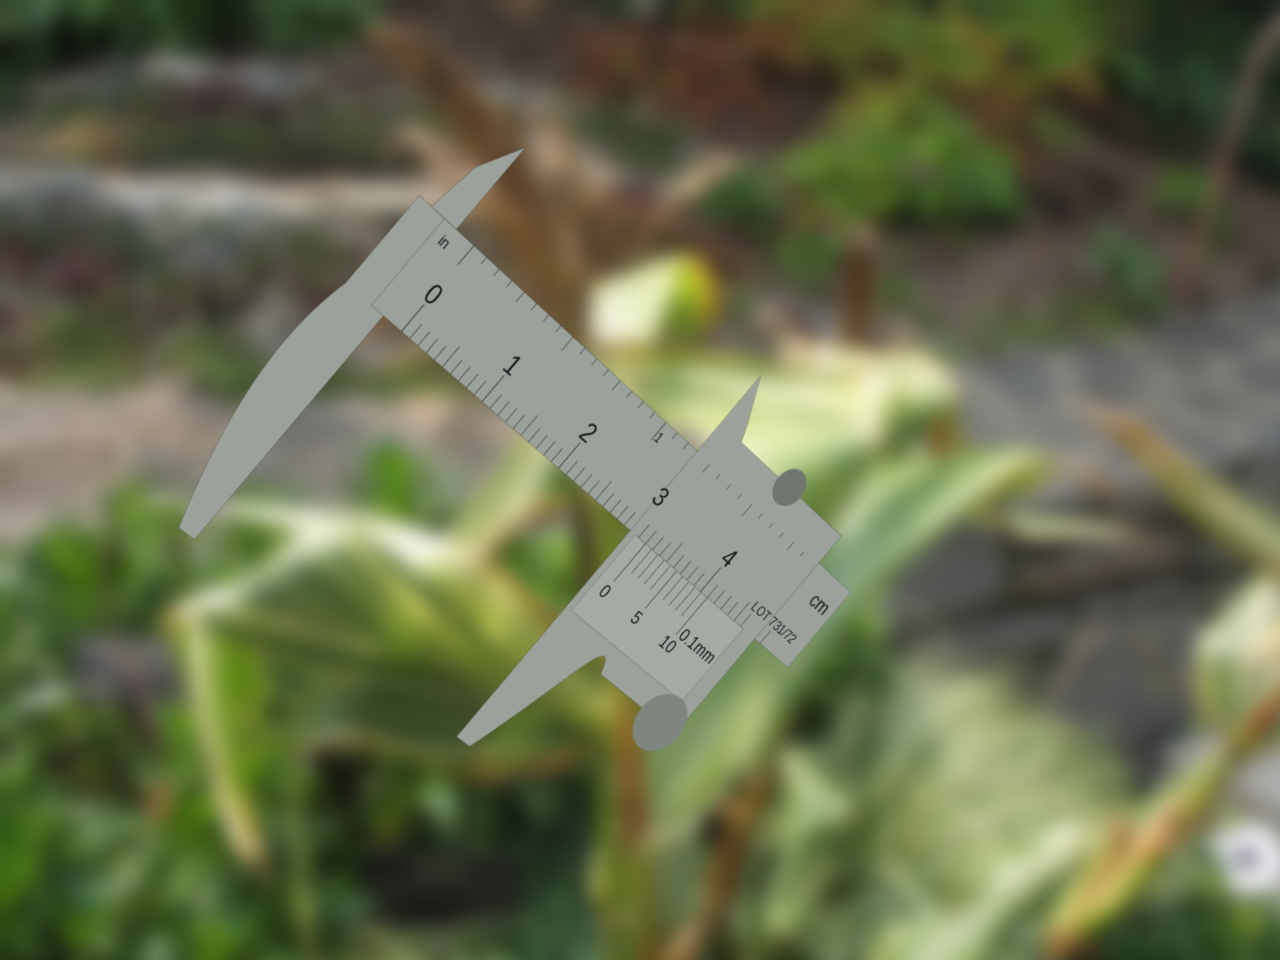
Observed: 32.0 mm
